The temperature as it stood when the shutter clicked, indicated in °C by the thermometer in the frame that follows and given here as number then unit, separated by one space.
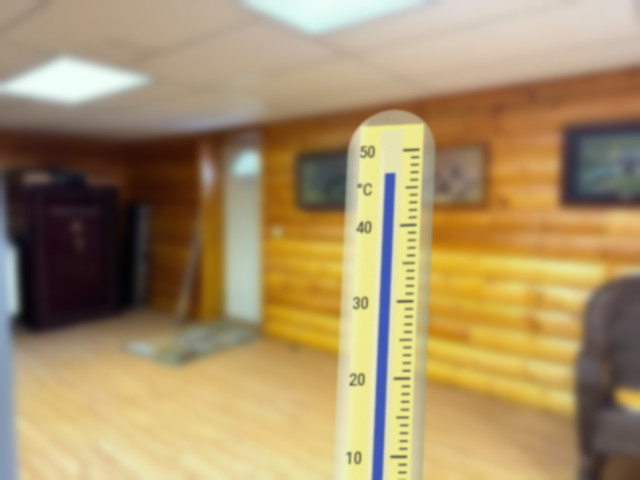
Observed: 47 °C
